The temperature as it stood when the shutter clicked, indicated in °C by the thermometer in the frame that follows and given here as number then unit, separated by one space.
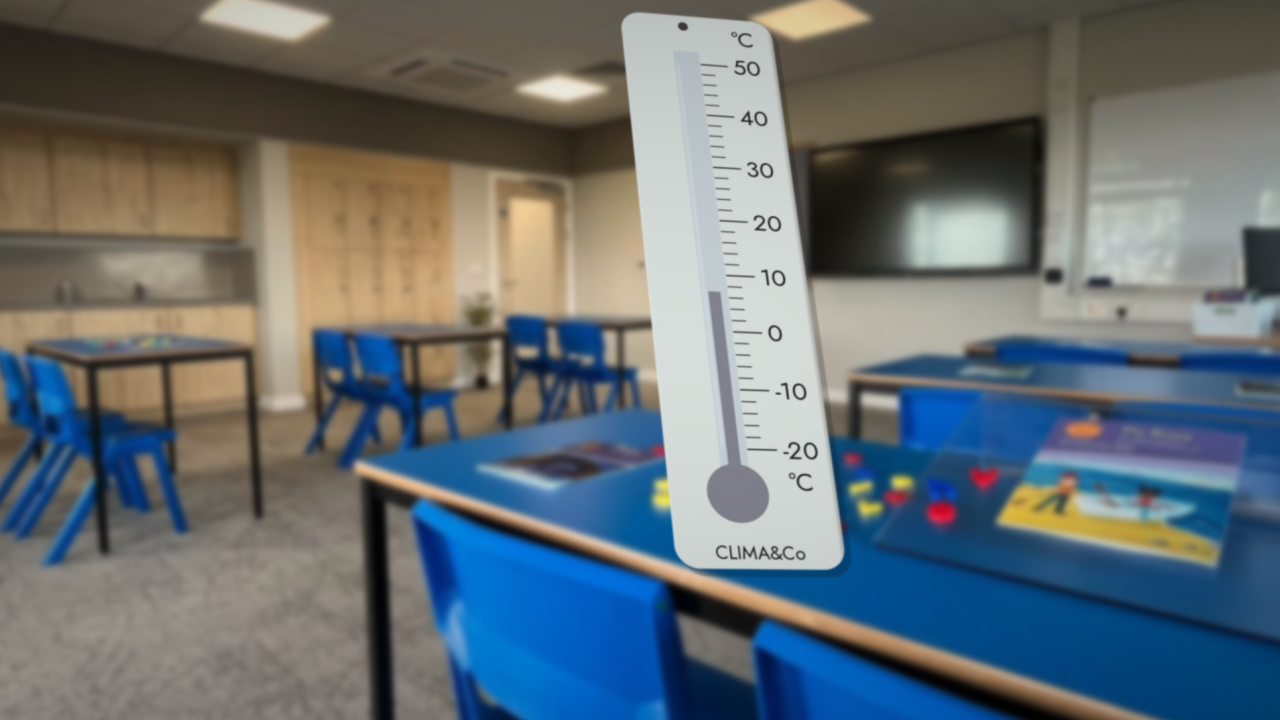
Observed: 7 °C
